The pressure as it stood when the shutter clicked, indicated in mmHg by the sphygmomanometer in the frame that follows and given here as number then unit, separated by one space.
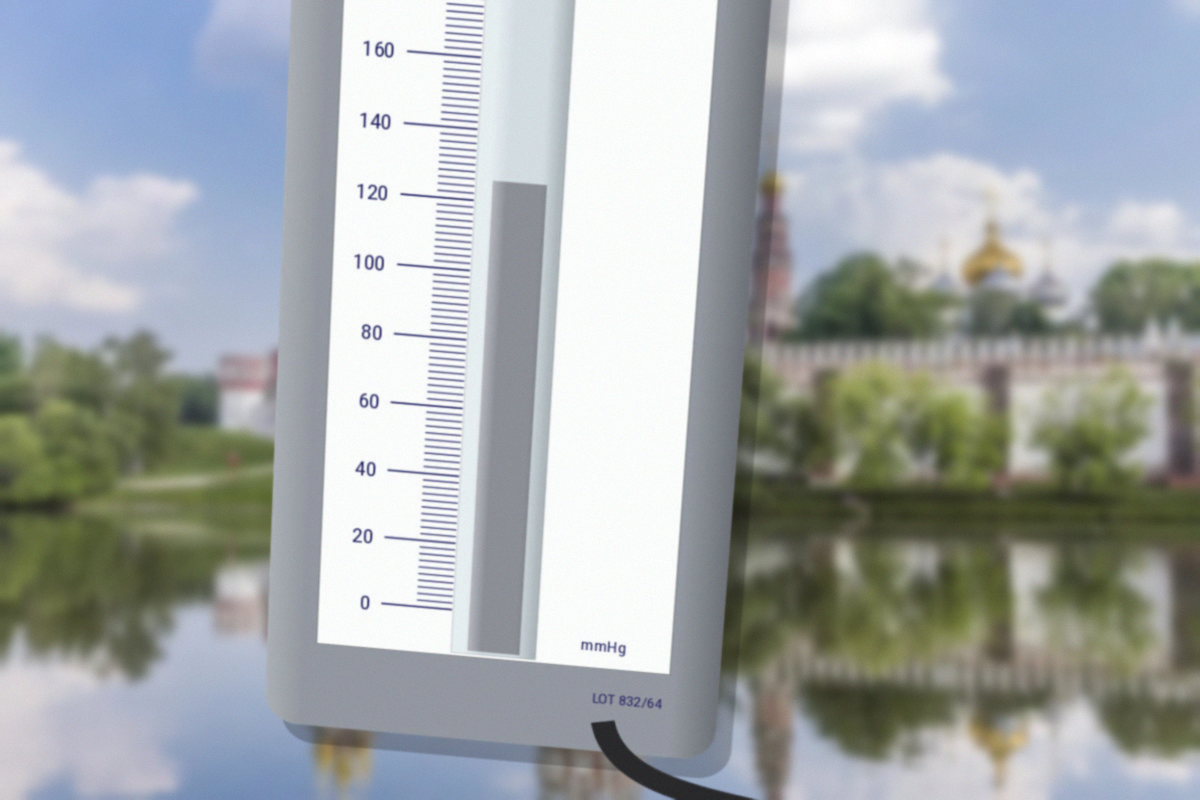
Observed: 126 mmHg
